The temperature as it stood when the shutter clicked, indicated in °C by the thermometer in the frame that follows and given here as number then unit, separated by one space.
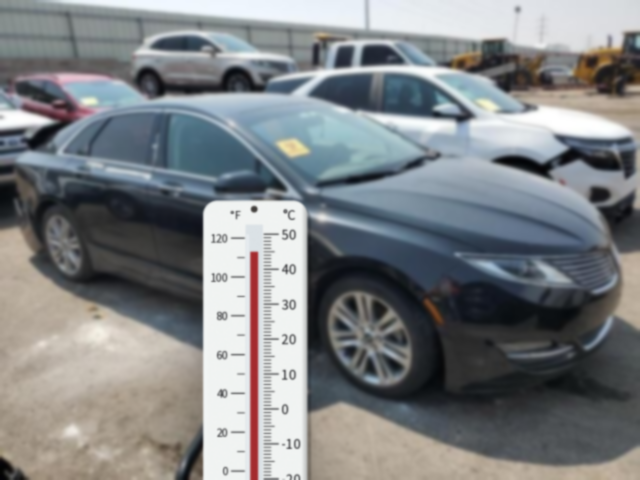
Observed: 45 °C
